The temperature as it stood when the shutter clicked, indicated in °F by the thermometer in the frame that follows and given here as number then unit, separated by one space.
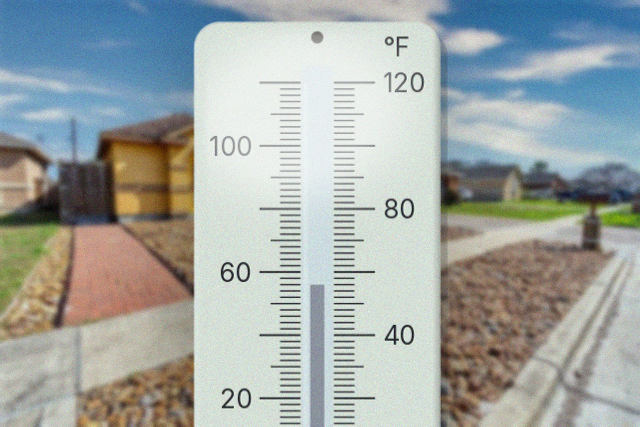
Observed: 56 °F
